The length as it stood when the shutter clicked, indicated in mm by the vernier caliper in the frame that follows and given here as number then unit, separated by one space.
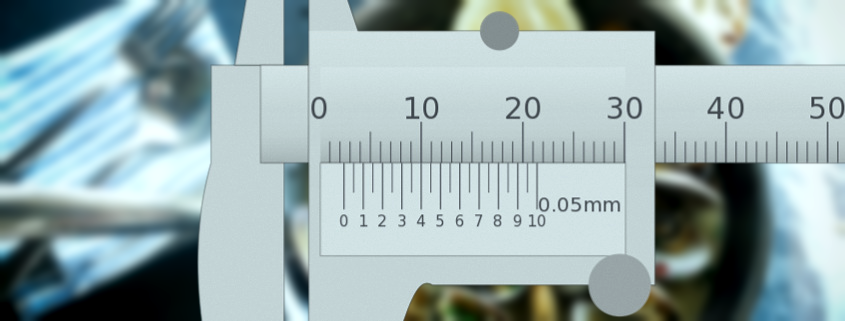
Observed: 2.4 mm
